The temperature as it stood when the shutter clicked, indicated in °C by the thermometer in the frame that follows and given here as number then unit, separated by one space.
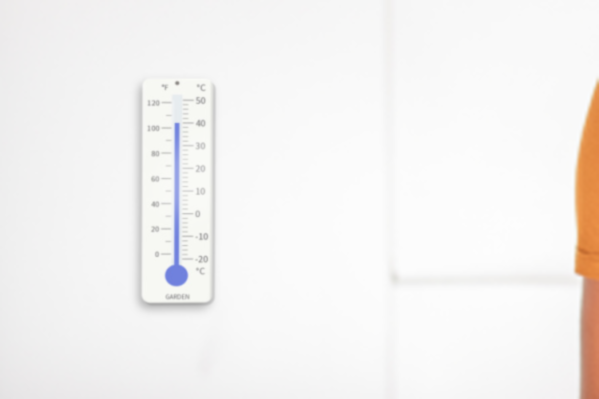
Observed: 40 °C
